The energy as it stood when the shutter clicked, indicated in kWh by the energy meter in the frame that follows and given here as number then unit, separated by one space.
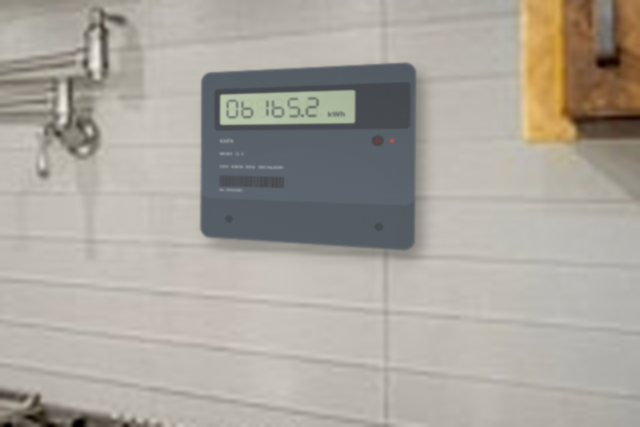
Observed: 6165.2 kWh
